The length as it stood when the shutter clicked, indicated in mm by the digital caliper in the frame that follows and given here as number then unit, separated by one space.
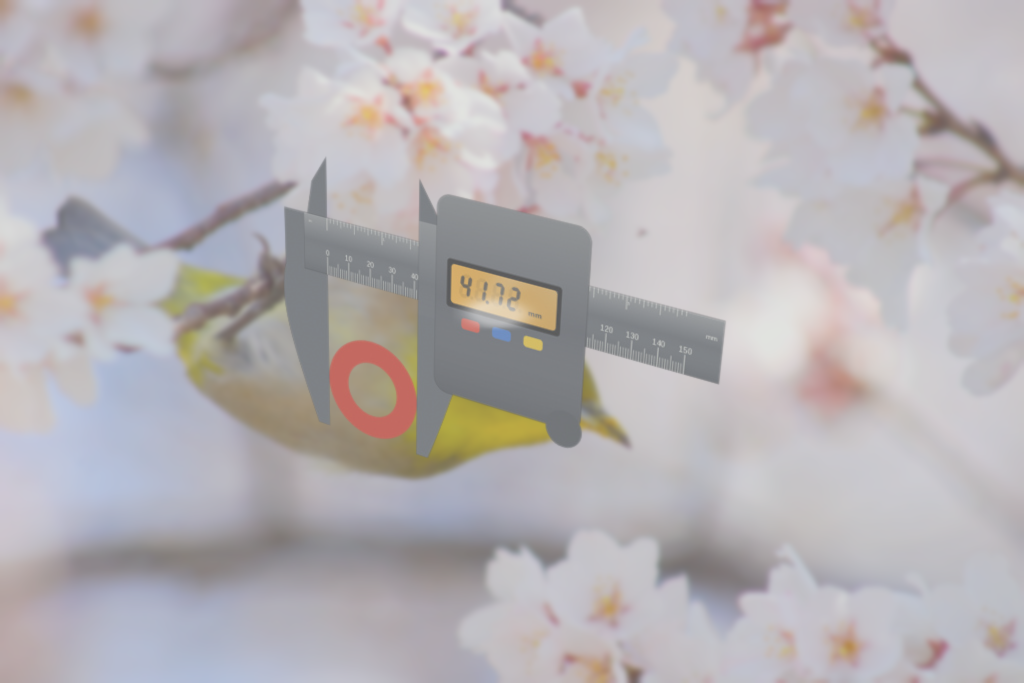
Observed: 41.72 mm
